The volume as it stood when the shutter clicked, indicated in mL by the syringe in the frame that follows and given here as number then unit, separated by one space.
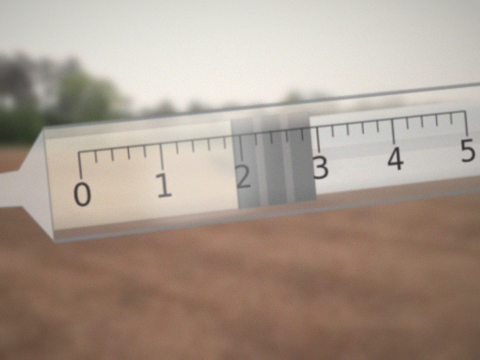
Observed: 1.9 mL
